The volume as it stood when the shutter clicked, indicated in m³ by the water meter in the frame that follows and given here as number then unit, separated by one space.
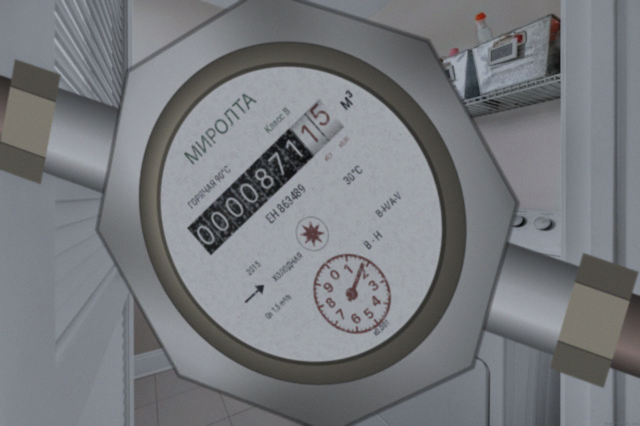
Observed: 871.151 m³
